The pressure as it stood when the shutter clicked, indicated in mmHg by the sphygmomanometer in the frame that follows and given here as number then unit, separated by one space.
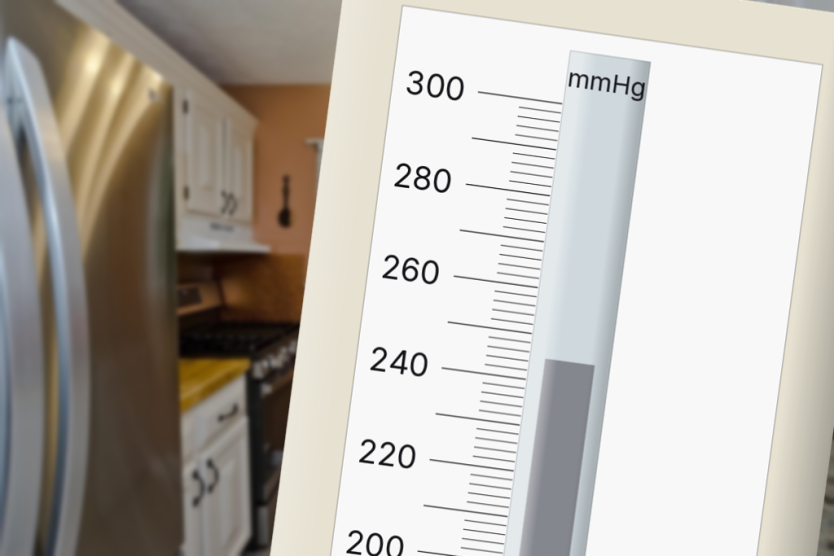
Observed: 245 mmHg
